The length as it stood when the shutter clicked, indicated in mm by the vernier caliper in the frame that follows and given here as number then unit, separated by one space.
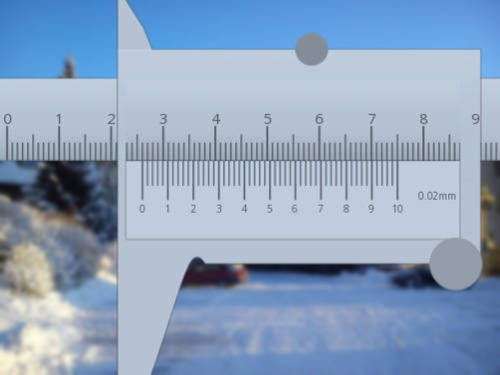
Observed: 26.0 mm
